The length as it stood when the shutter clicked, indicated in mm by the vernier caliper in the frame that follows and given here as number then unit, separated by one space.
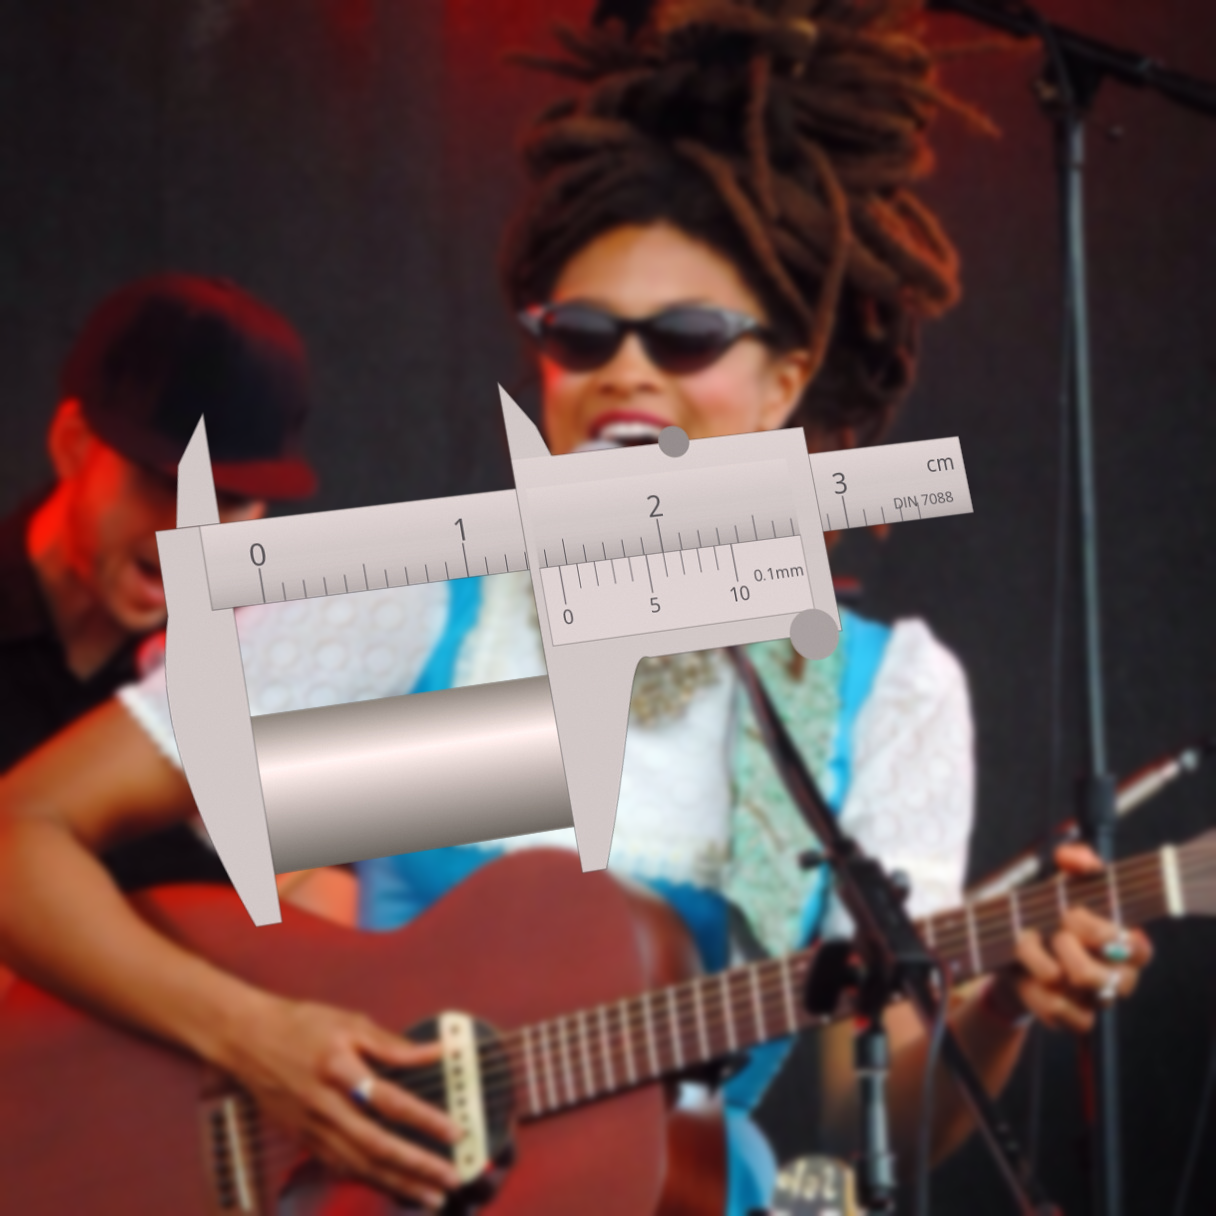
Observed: 14.6 mm
